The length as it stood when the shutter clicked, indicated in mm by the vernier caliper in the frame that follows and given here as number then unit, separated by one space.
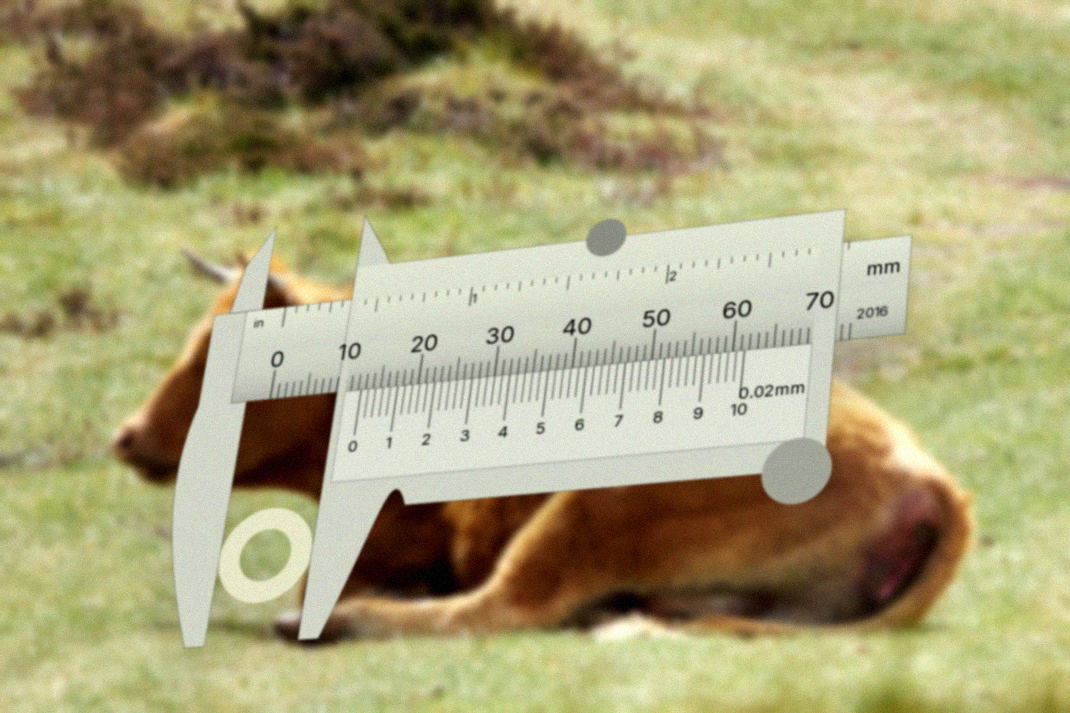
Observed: 12.4 mm
